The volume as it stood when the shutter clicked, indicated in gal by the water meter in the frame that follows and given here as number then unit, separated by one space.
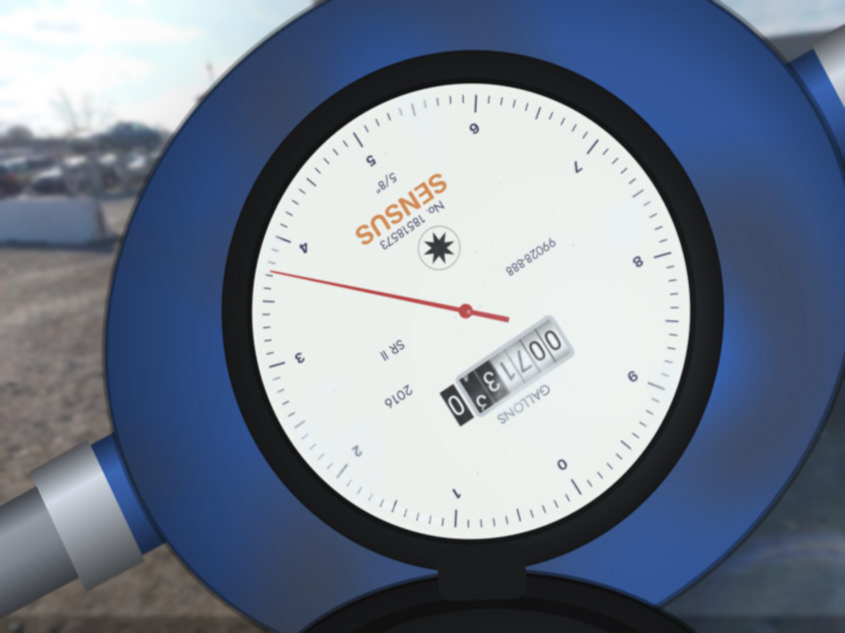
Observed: 71333.7 gal
